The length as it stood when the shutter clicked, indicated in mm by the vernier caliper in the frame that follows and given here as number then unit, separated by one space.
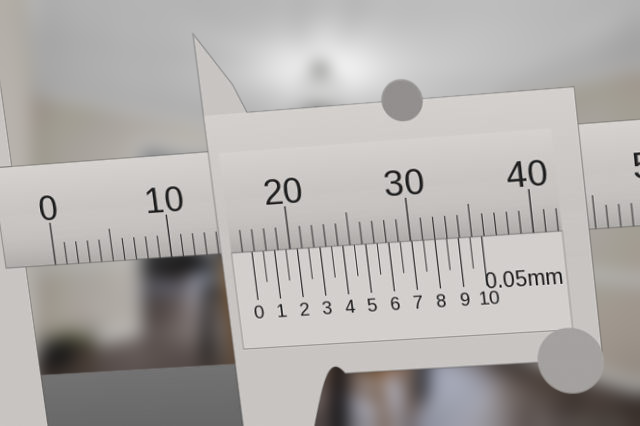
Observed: 16.8 mm
